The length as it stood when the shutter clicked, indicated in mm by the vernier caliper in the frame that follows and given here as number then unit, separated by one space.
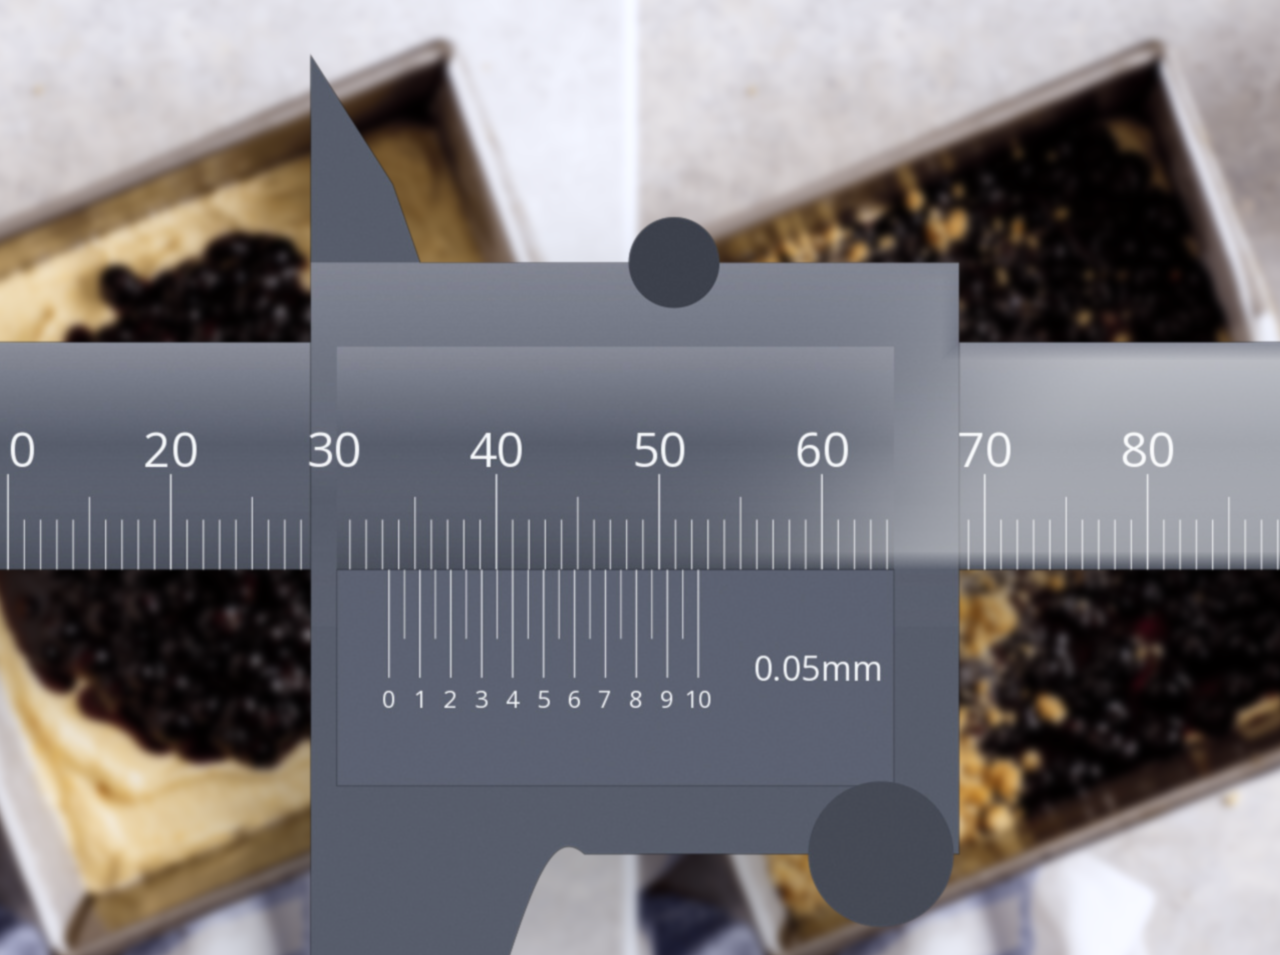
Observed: 33.4 mm
